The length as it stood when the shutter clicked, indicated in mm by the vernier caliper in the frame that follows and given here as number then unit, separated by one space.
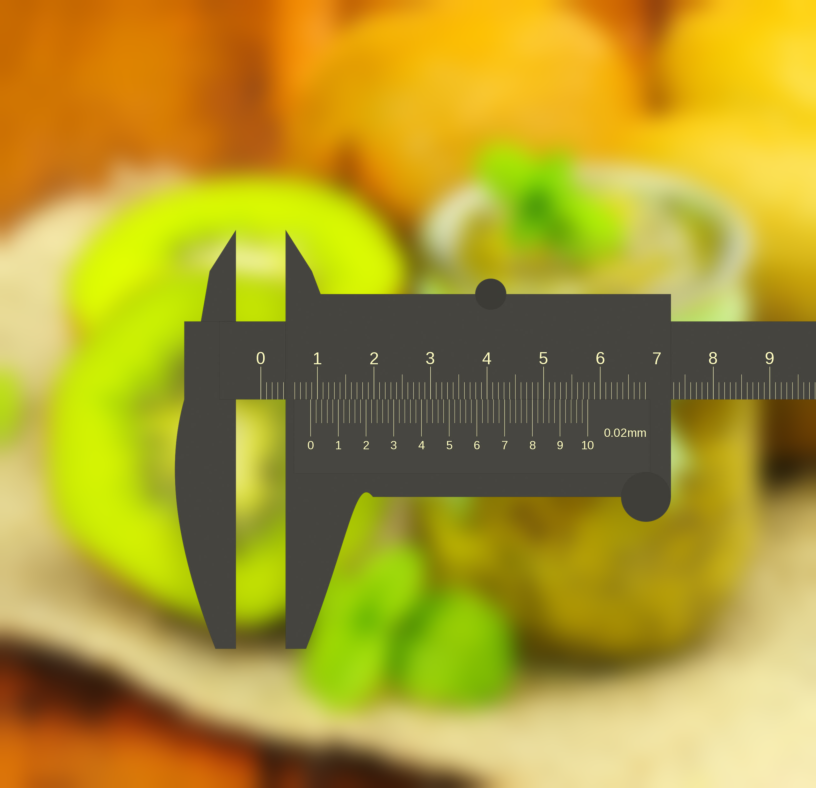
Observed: 8.8 mm
